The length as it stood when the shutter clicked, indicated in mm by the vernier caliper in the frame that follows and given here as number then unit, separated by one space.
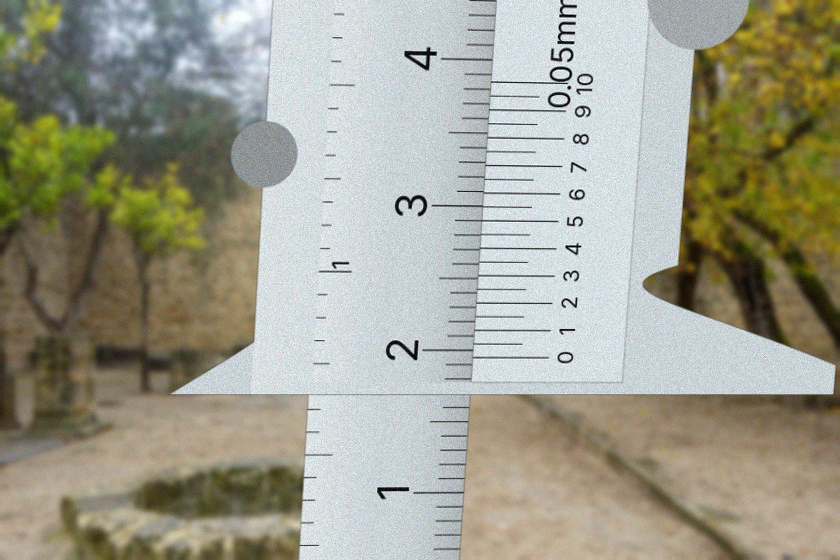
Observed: 19.5 mm
